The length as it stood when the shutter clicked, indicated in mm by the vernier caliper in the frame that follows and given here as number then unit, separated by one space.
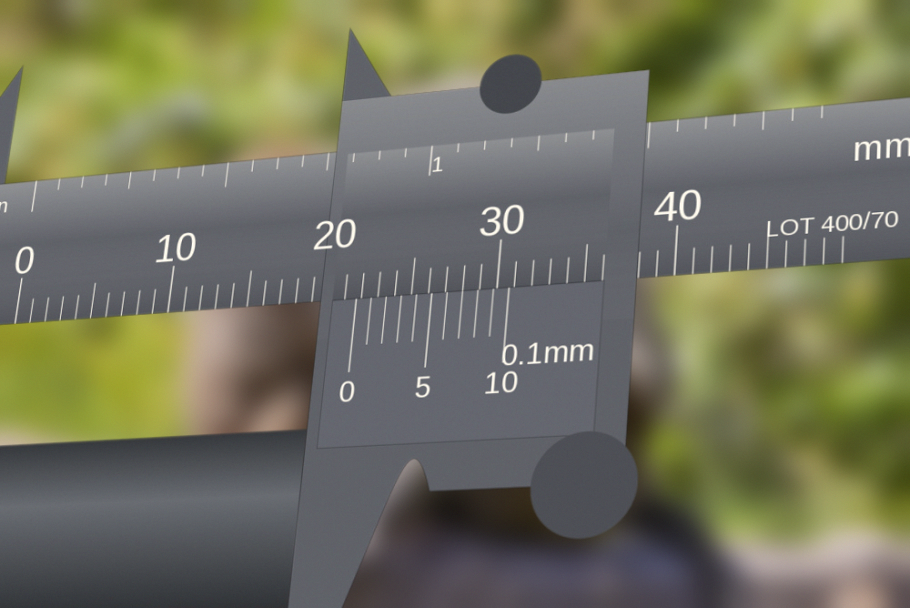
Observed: 21.7 mm
